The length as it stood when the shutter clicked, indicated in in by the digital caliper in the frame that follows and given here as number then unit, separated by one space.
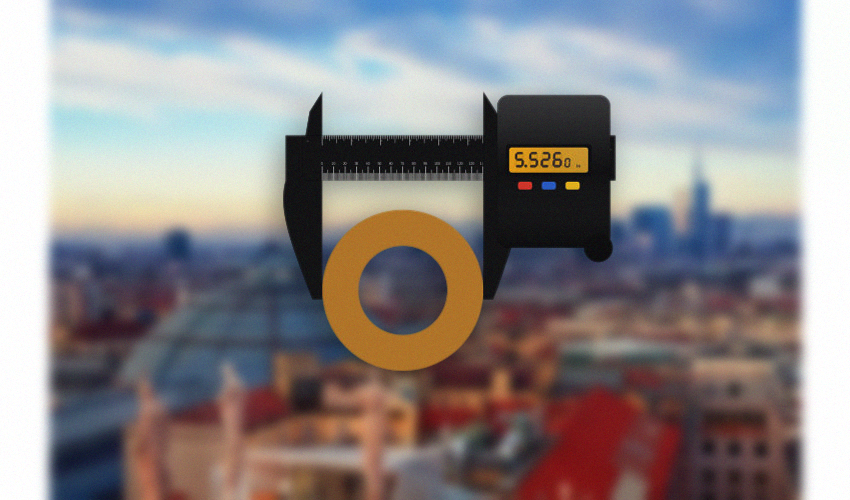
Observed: 5.5260 in
